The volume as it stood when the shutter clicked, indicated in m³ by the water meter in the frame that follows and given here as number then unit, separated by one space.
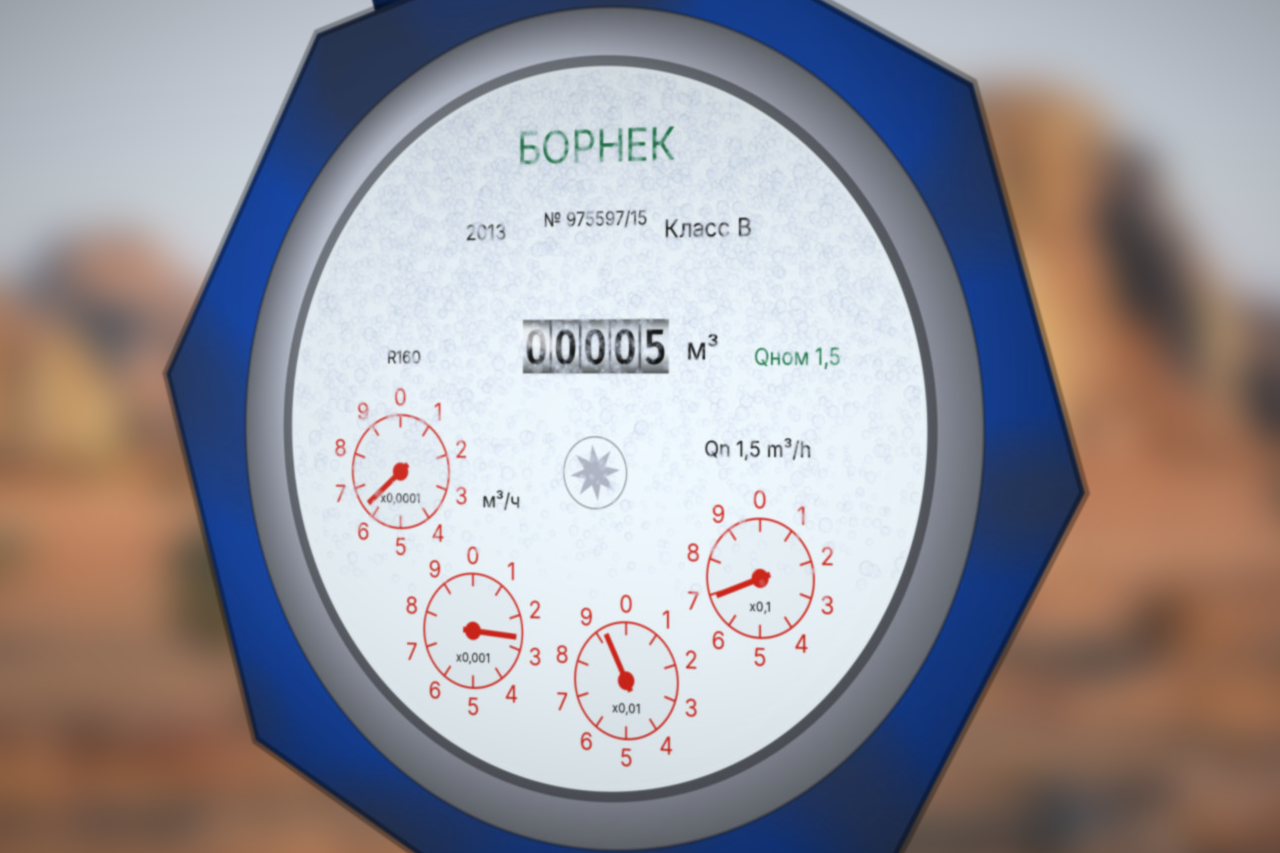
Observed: 5.6926 m³
